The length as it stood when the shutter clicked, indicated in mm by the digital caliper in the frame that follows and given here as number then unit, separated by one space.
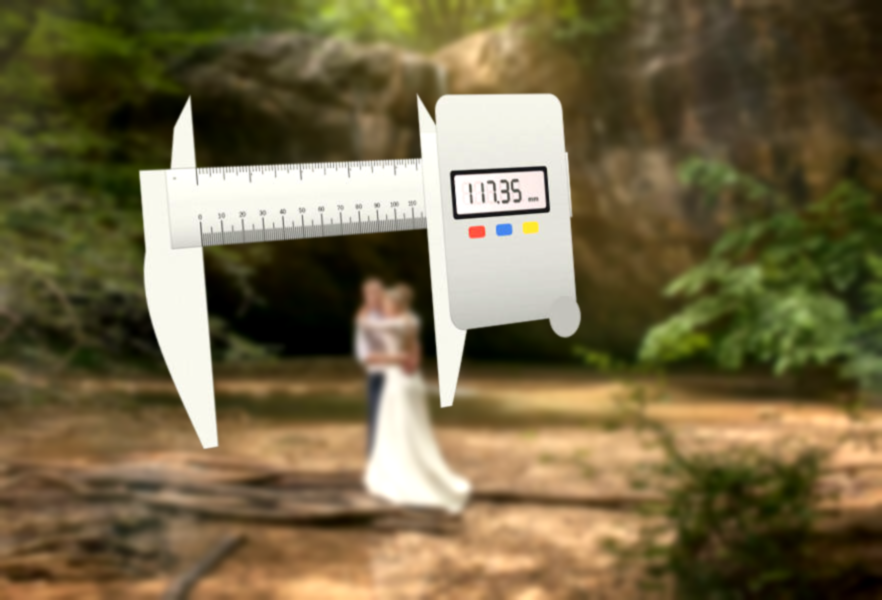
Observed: 117.35 mm
